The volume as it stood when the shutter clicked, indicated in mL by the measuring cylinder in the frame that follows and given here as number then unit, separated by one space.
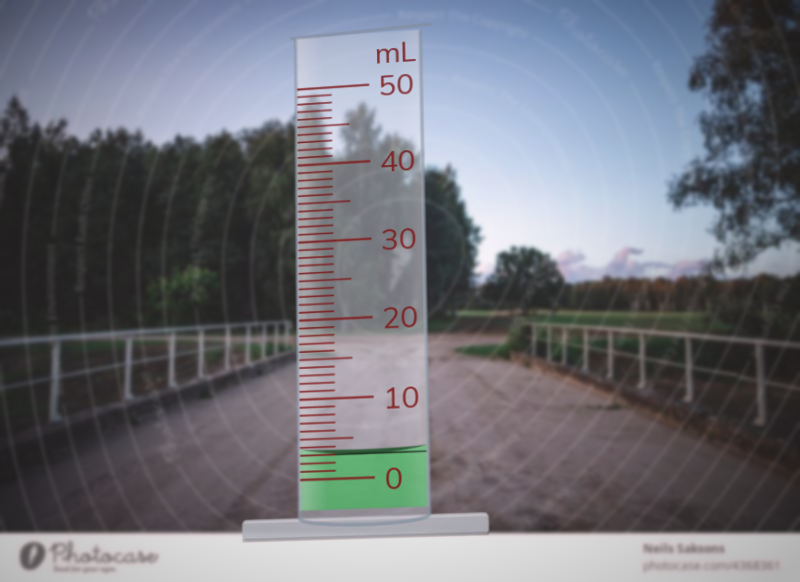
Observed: 3 mL
